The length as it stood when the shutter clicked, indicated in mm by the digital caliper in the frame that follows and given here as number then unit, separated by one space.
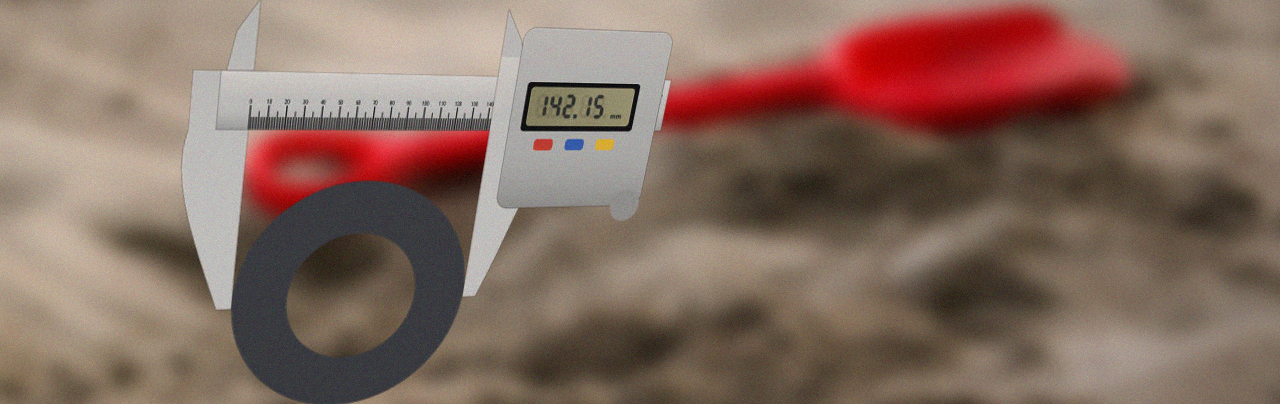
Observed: 142.15 mm
